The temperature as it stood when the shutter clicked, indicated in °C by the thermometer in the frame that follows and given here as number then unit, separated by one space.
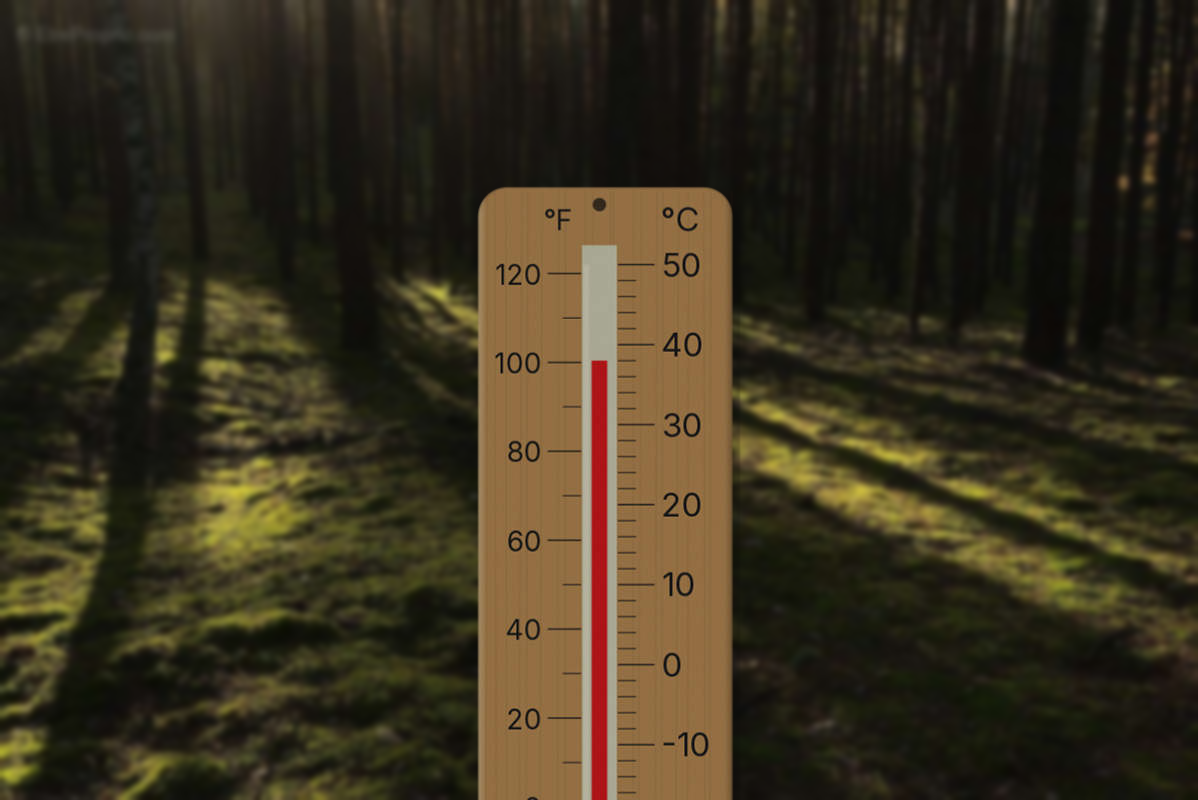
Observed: 38 °C
